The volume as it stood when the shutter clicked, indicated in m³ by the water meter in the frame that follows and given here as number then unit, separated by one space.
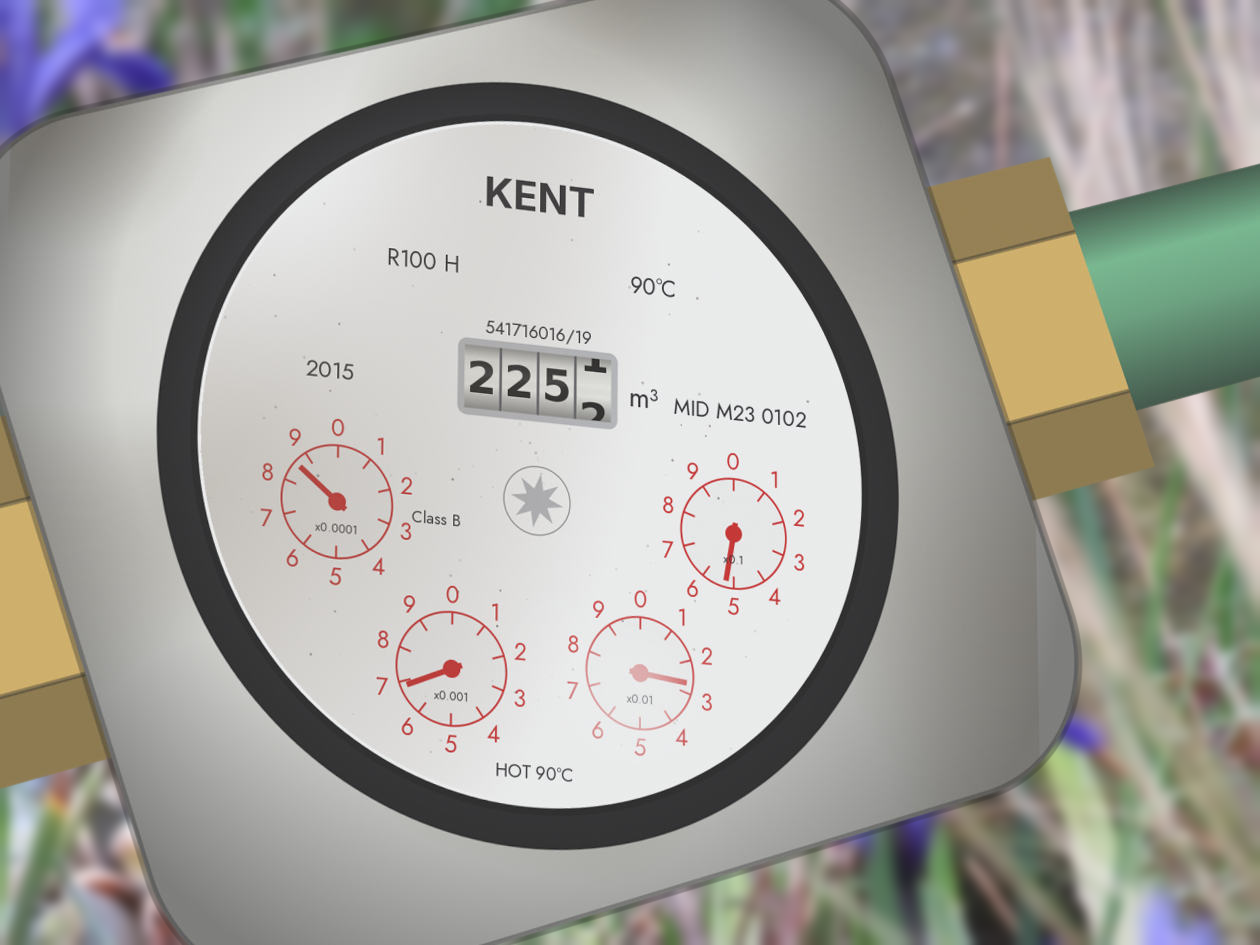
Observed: 2251.5268 m³
